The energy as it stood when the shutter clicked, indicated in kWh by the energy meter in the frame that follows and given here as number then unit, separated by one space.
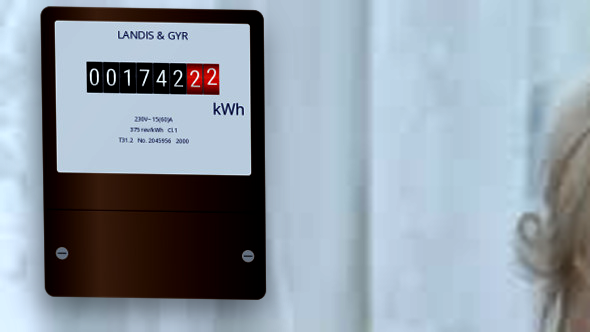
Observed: 1742.22 kWh
